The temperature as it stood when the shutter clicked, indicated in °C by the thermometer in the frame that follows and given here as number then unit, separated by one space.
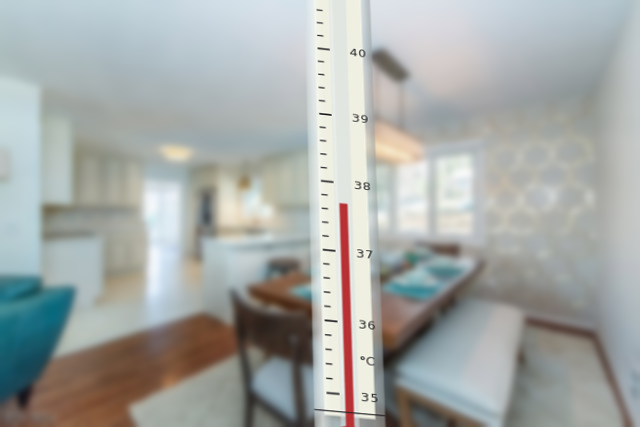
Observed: 37.7 °C
